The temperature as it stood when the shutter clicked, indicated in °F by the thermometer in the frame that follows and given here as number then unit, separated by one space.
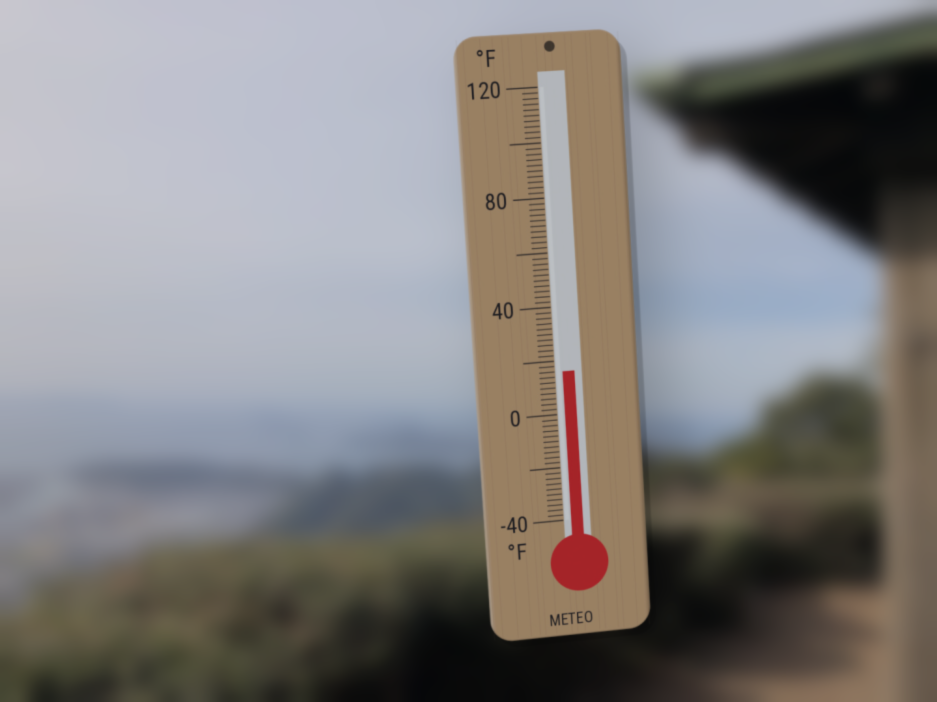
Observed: 16 °F
